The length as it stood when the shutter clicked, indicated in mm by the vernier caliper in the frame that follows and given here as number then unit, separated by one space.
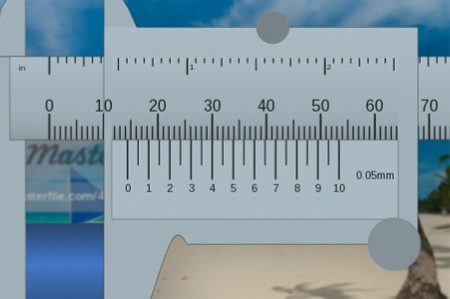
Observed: 14.4 mm
